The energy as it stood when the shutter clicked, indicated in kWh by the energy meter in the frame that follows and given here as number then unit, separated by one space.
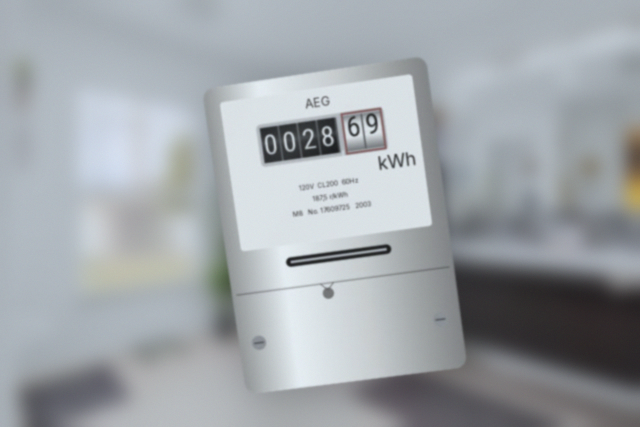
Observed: 28.69 kWh
